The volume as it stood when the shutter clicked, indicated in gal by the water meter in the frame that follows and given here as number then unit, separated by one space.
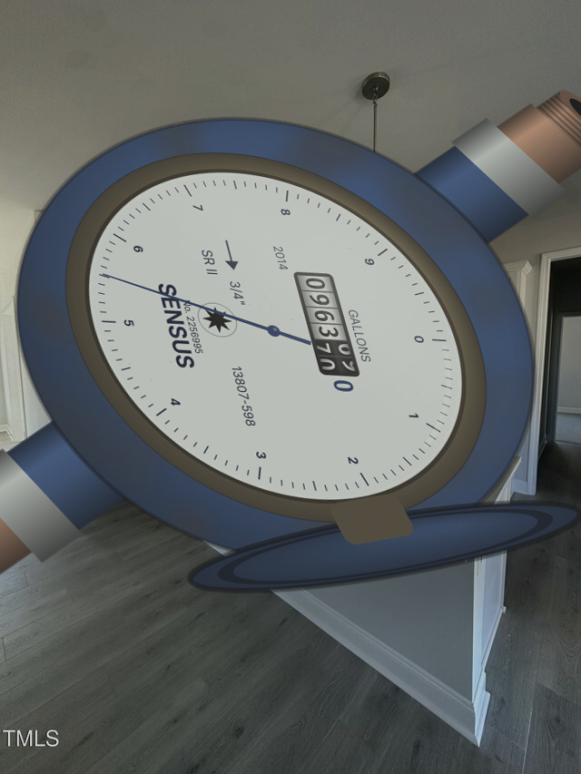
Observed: 963695.5 gal
